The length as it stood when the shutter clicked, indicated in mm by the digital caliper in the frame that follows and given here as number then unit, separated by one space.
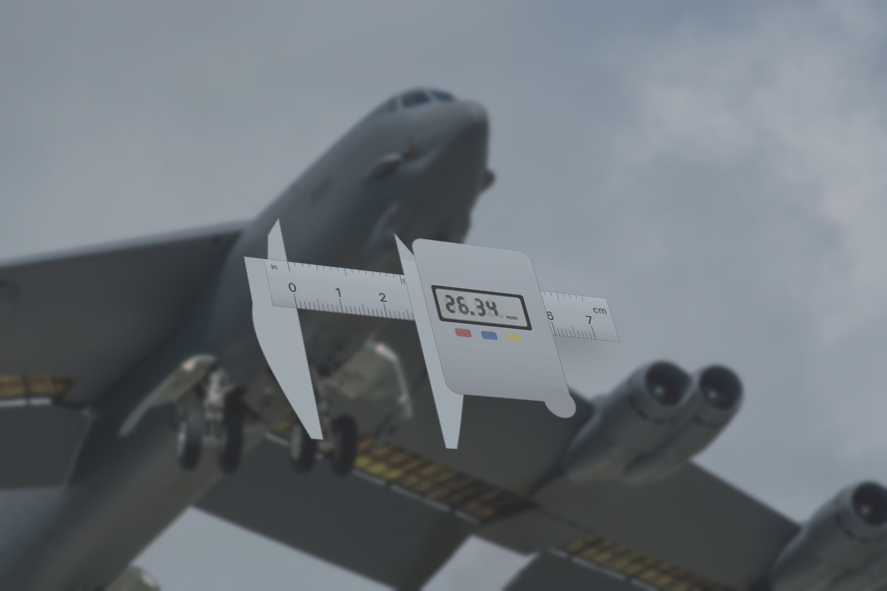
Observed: 26.34 mm
